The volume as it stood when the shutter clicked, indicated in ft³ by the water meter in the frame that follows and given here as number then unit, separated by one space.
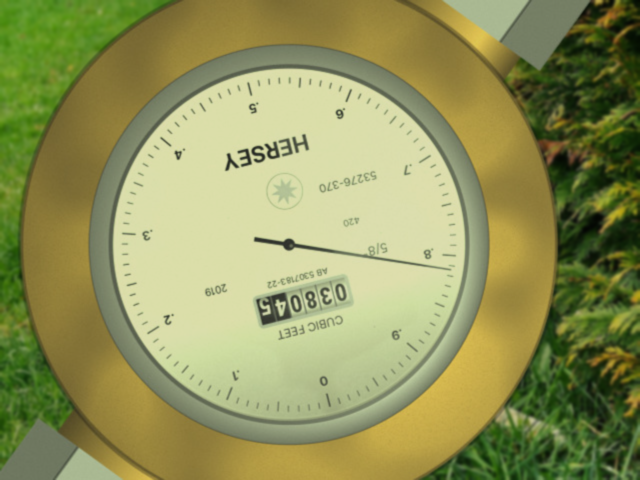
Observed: 38044.81 ft³
